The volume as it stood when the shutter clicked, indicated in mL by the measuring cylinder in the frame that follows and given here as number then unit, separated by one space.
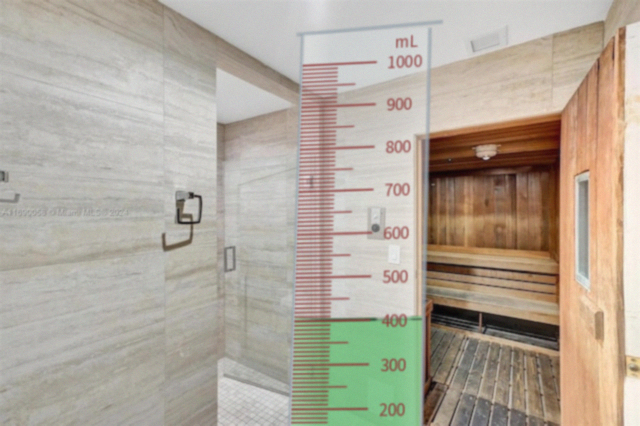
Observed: 400 mL
